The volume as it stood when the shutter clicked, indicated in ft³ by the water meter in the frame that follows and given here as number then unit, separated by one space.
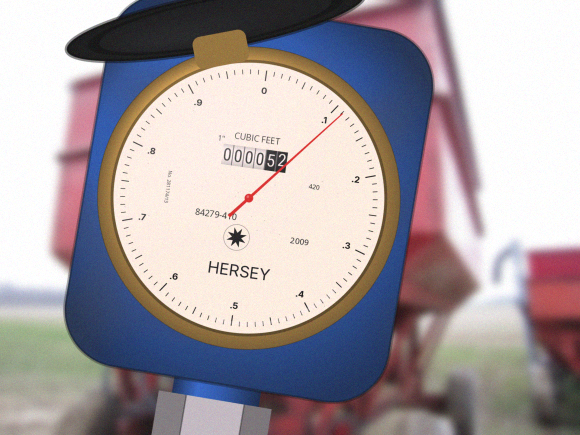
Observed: 52.11 ft³
